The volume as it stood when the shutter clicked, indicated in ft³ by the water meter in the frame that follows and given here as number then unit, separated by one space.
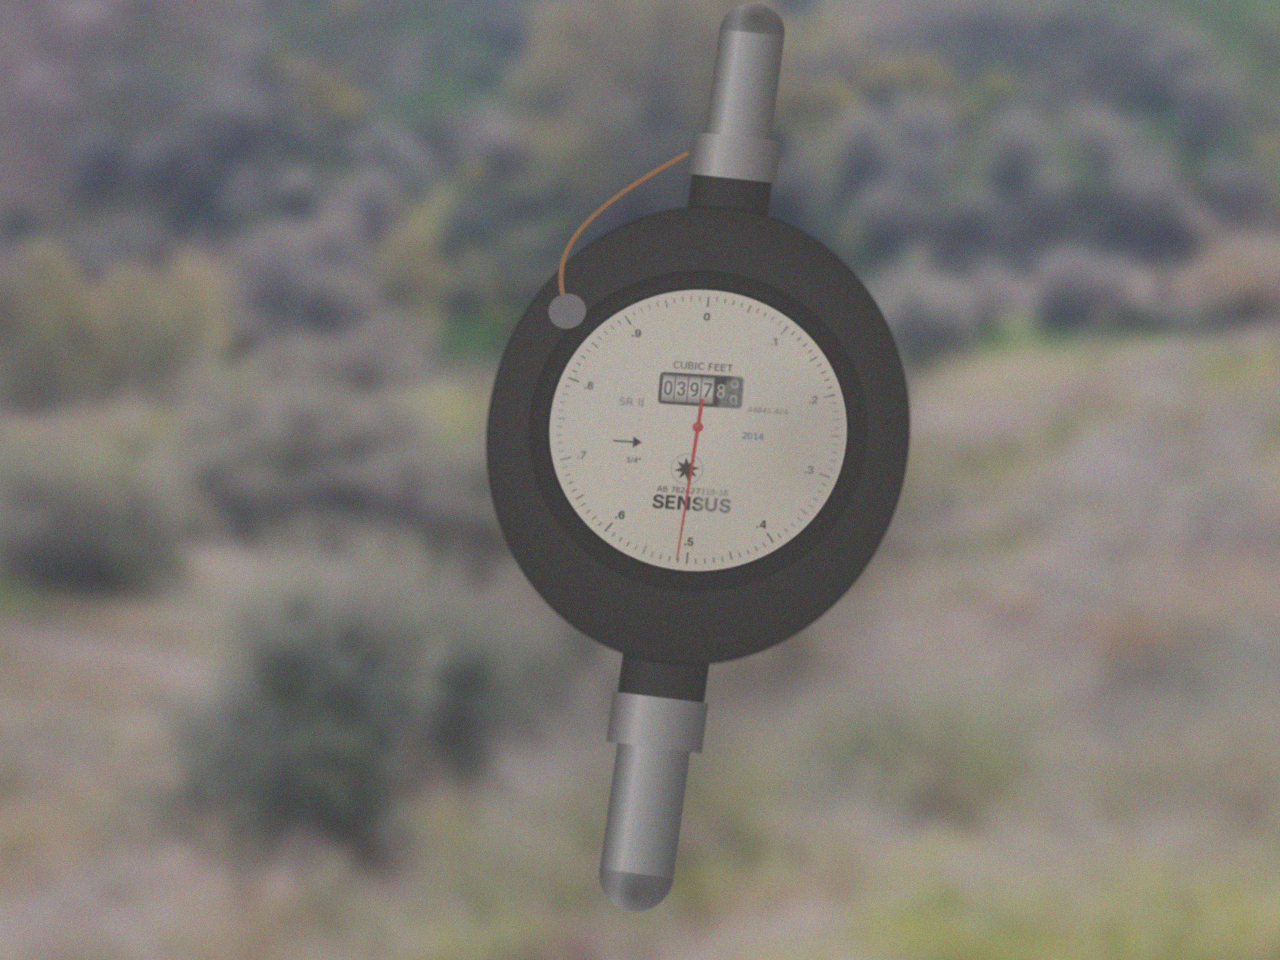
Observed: 39788.51 ft³
